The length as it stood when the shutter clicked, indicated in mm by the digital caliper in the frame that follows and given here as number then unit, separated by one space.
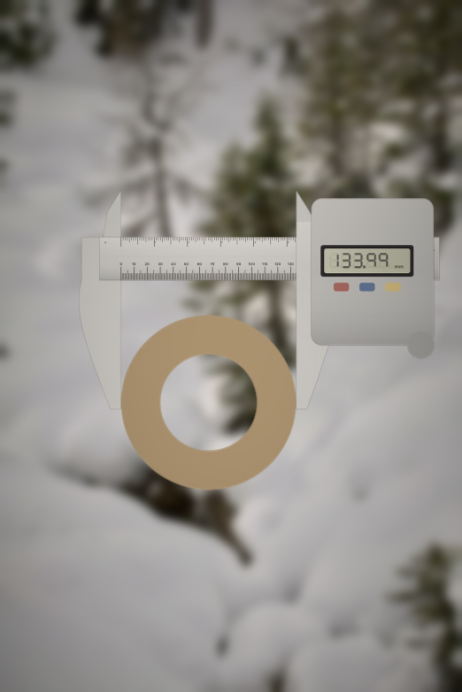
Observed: 133.99 mm
